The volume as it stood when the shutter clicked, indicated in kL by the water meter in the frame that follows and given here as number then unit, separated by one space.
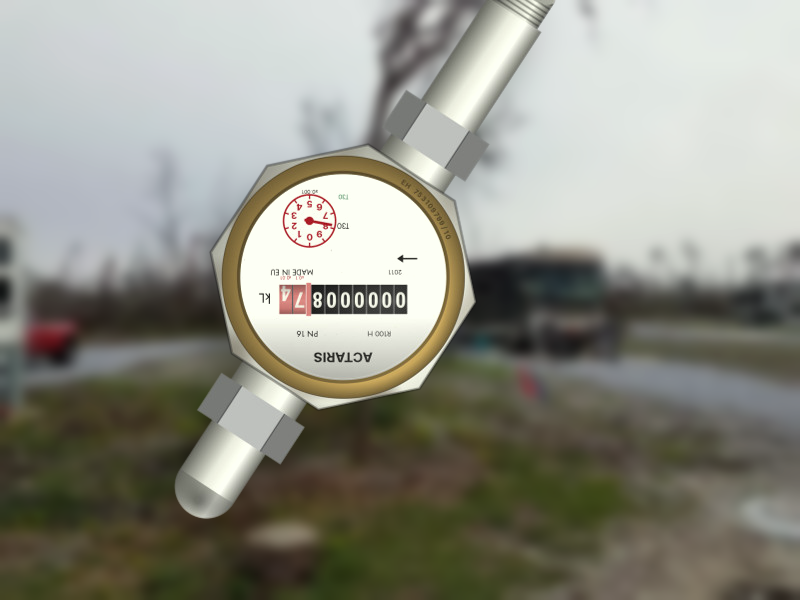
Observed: 8.737 kL
